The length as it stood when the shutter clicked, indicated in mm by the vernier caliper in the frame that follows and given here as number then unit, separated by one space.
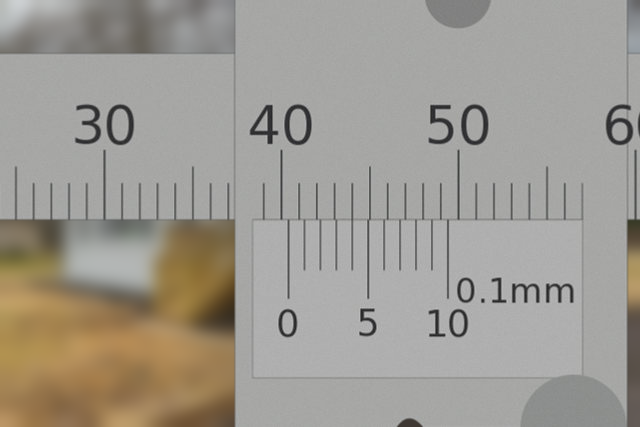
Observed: 40.4 mm
